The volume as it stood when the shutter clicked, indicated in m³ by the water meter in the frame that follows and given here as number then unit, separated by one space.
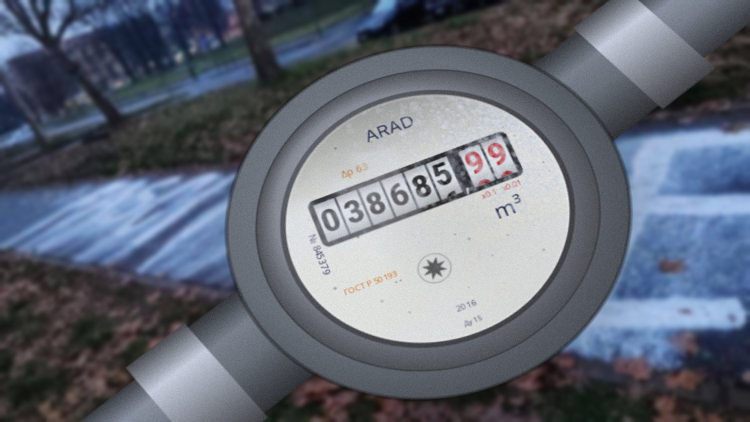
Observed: 38685.99 m³
